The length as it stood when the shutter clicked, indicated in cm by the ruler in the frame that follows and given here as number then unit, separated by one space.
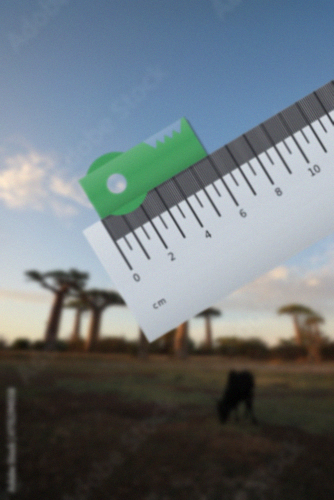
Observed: 6 cm
